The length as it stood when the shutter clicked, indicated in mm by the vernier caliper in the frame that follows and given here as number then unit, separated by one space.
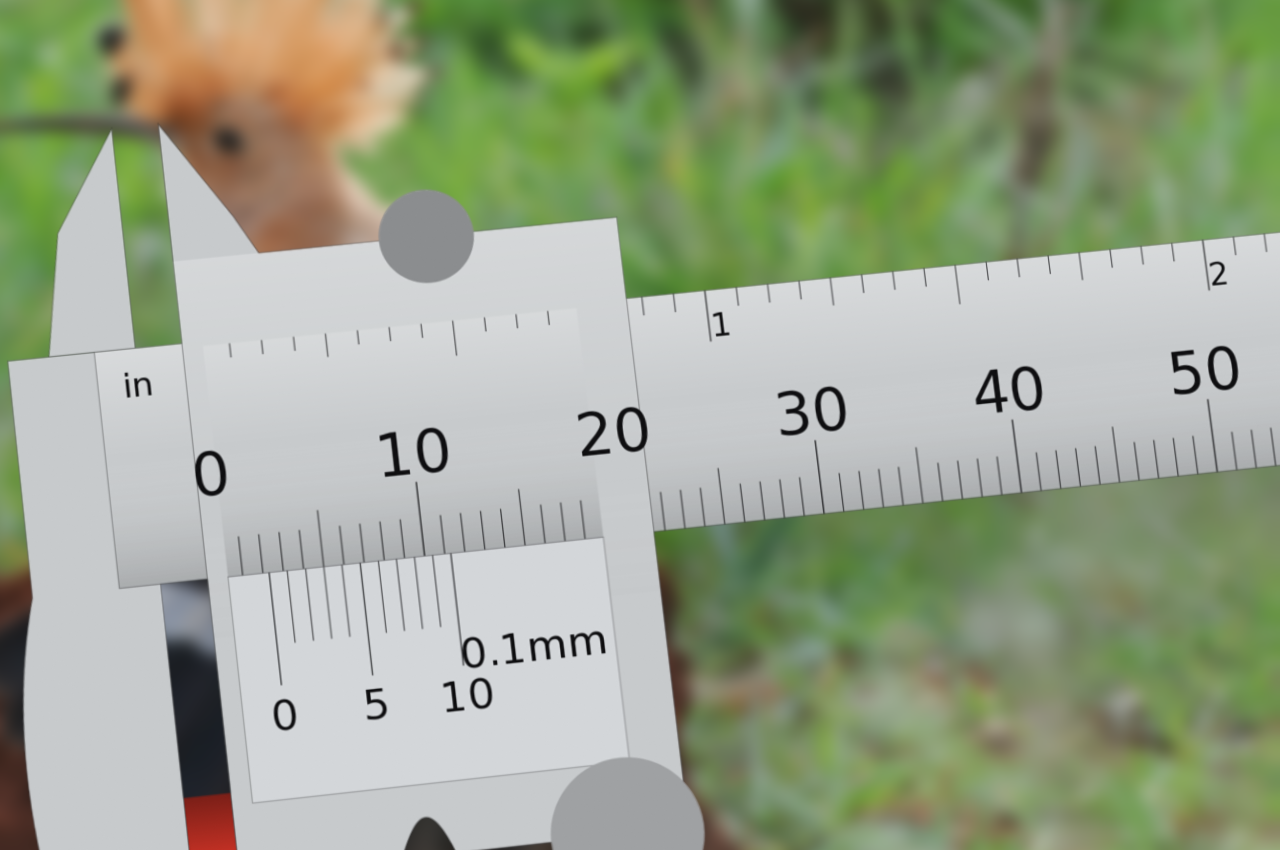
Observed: 2.3 mm
